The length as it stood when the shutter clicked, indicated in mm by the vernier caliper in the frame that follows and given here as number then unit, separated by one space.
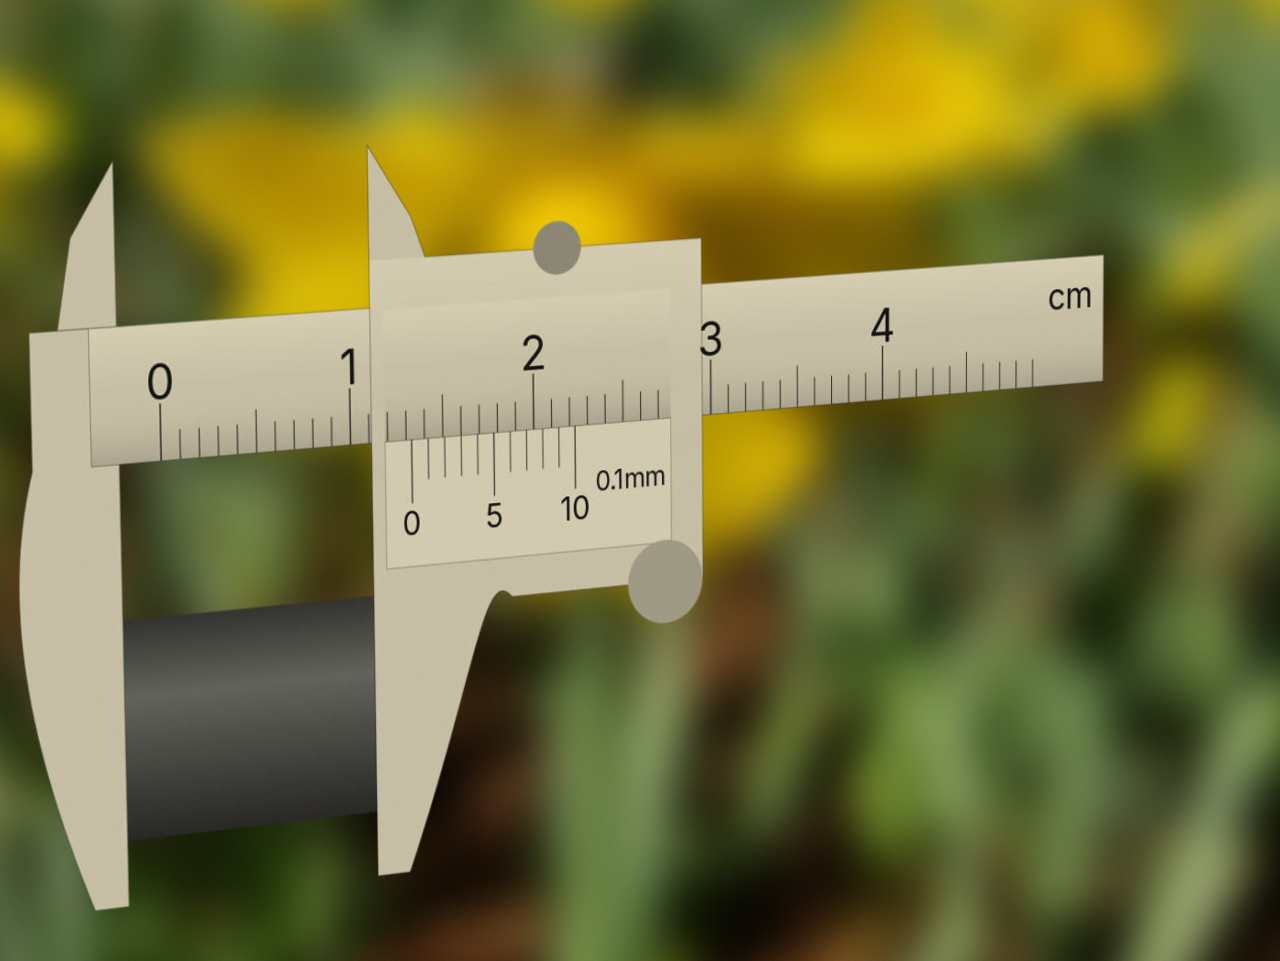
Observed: 13.3 mm
